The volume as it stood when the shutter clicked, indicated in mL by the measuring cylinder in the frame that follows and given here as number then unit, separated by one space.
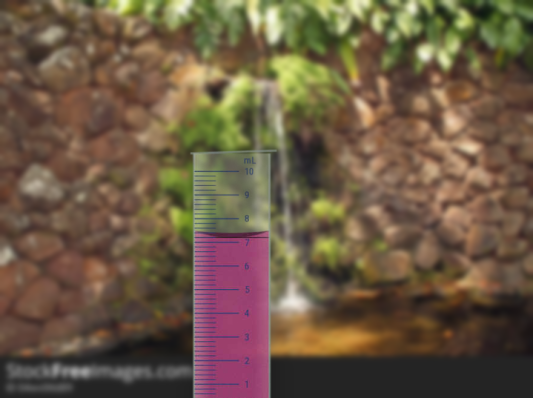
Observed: 7.2 mL
